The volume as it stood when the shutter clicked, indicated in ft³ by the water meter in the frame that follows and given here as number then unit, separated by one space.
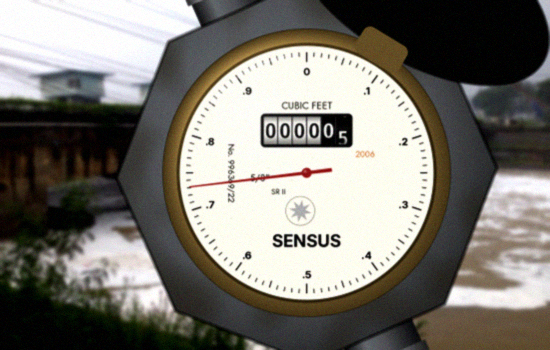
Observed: 4.73 ft³
